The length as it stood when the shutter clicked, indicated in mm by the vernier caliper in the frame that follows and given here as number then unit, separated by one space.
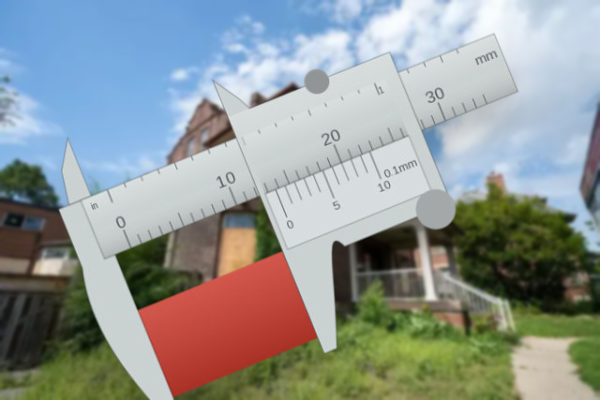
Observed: 13.7 mm
